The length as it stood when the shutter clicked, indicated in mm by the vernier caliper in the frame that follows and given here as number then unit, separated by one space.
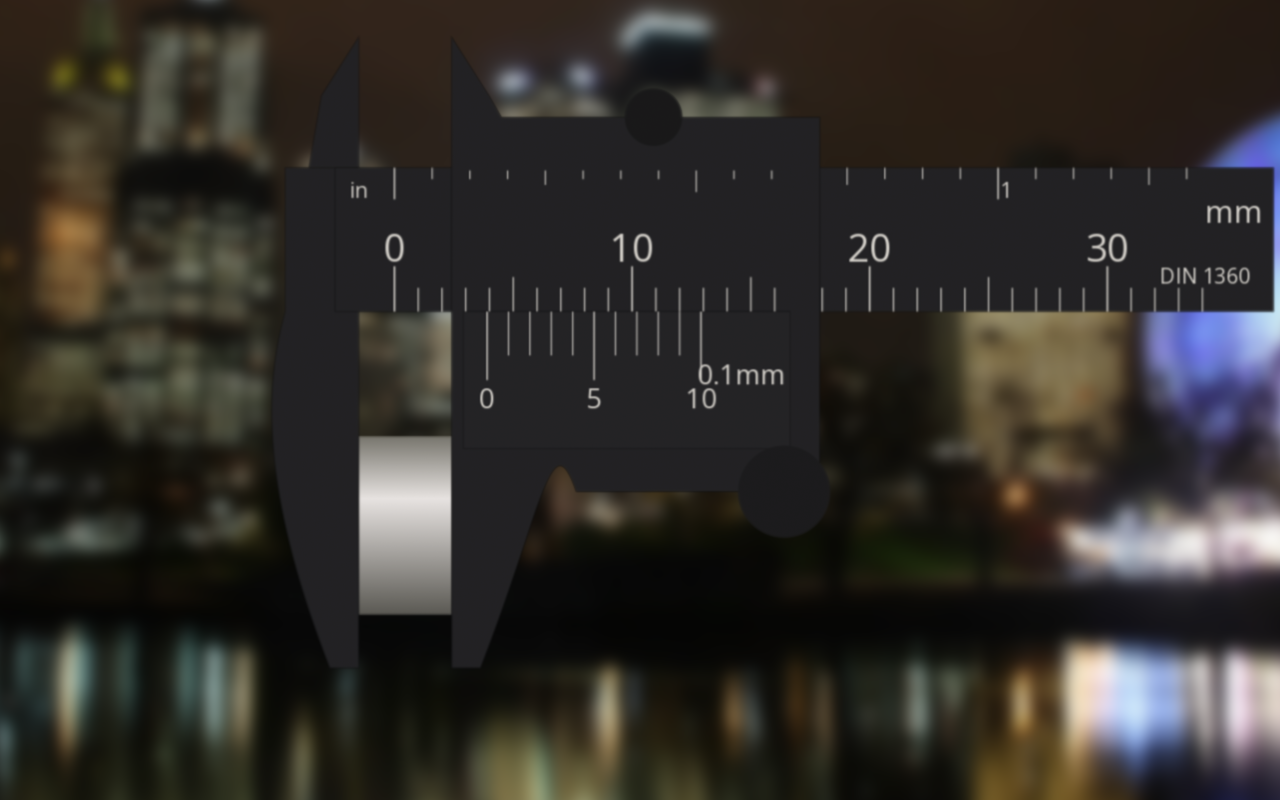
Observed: 3.9 mm
